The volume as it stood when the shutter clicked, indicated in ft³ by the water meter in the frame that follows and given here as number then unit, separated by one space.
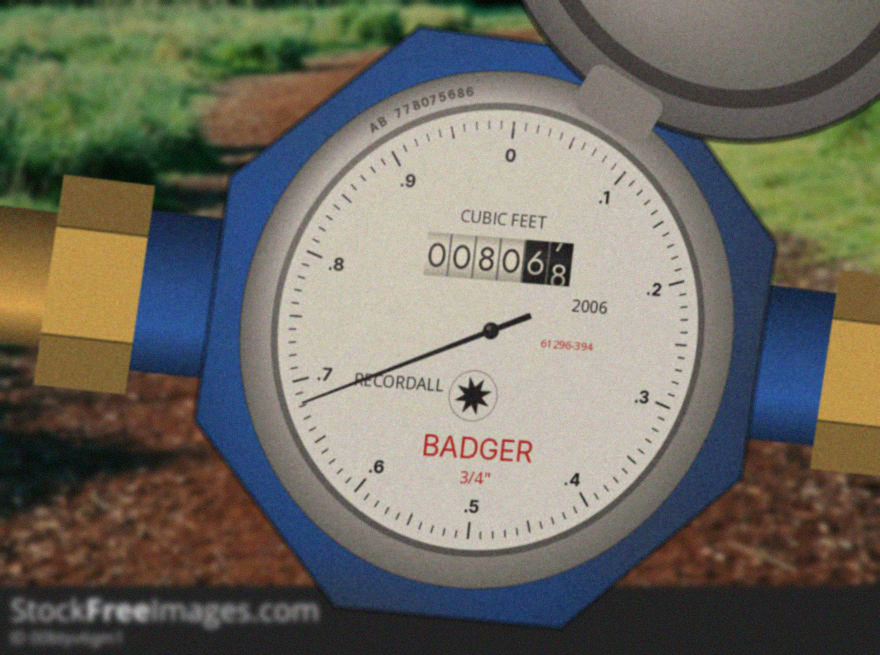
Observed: 8067.68 ft³
